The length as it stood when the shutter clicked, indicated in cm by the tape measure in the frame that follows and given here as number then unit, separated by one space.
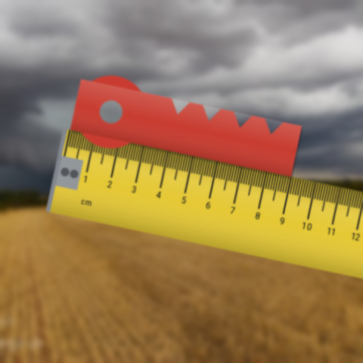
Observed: 9 cm
